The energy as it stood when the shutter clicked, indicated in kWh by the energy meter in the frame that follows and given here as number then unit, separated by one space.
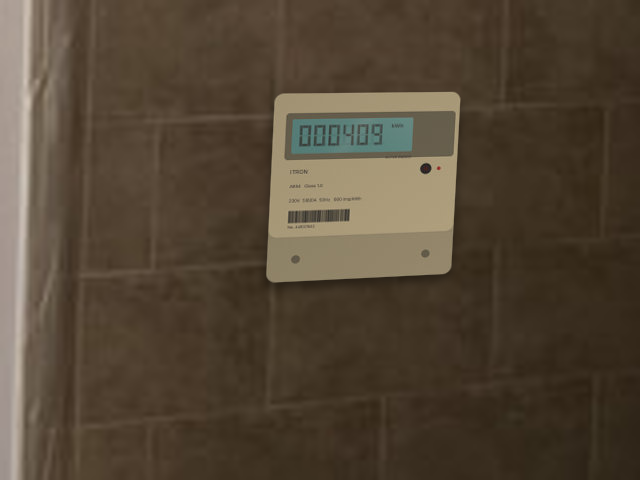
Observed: 409 kWh
